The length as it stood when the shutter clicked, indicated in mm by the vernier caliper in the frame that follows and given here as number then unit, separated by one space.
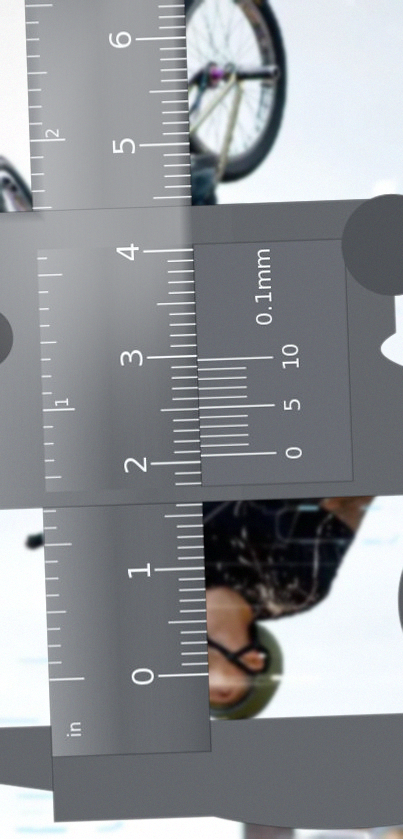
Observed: 20.6 mm
